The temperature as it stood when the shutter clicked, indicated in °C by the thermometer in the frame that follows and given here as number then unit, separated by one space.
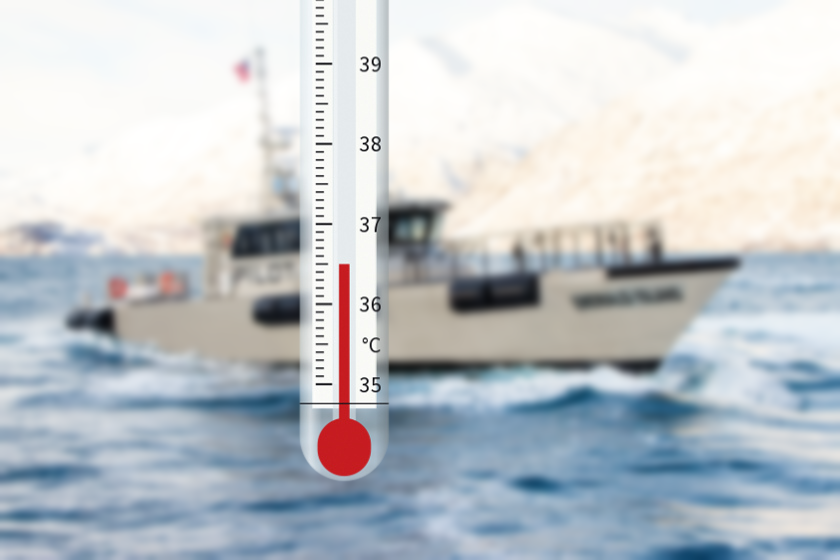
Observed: 36.5 °C
